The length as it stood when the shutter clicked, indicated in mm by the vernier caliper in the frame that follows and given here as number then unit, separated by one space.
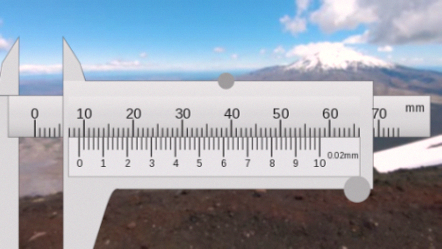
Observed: 9.0 mm
